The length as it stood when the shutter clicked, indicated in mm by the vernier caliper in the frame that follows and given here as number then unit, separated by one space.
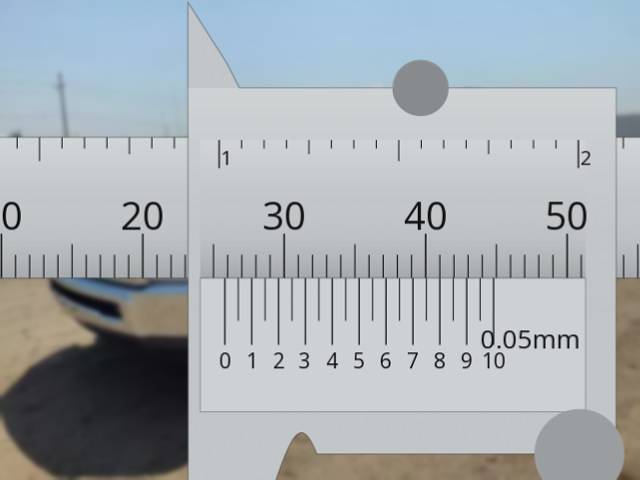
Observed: 25.8 mm
